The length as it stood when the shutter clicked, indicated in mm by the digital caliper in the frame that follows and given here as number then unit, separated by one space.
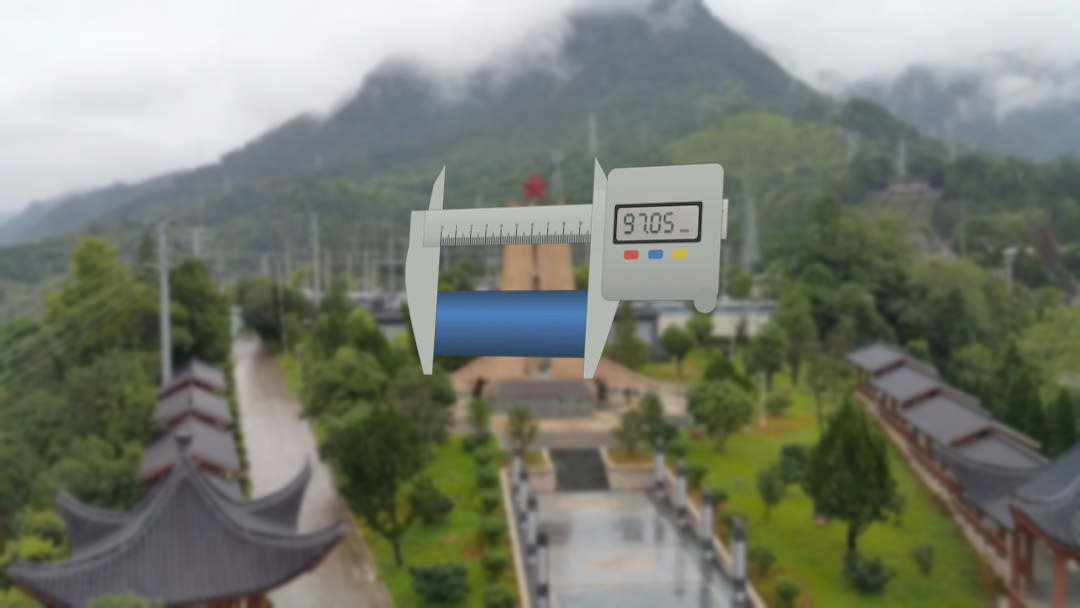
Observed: 97.05 mm
